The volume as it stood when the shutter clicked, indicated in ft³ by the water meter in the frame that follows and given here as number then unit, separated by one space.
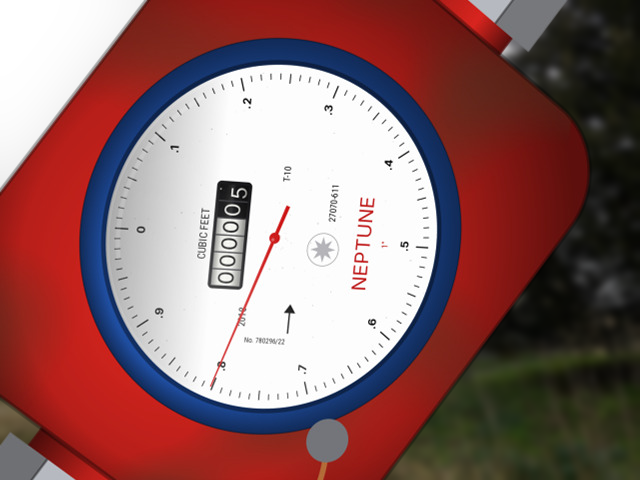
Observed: 4.80 ft³
